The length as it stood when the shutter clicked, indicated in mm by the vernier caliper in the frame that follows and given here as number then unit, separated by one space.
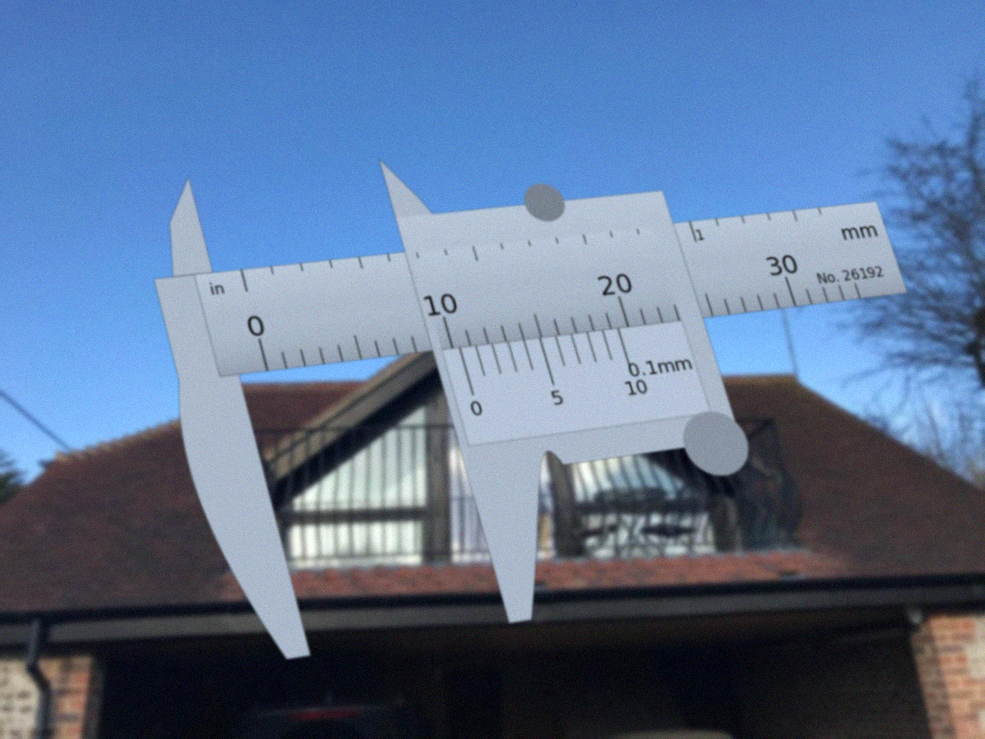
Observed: 10.4 mm
